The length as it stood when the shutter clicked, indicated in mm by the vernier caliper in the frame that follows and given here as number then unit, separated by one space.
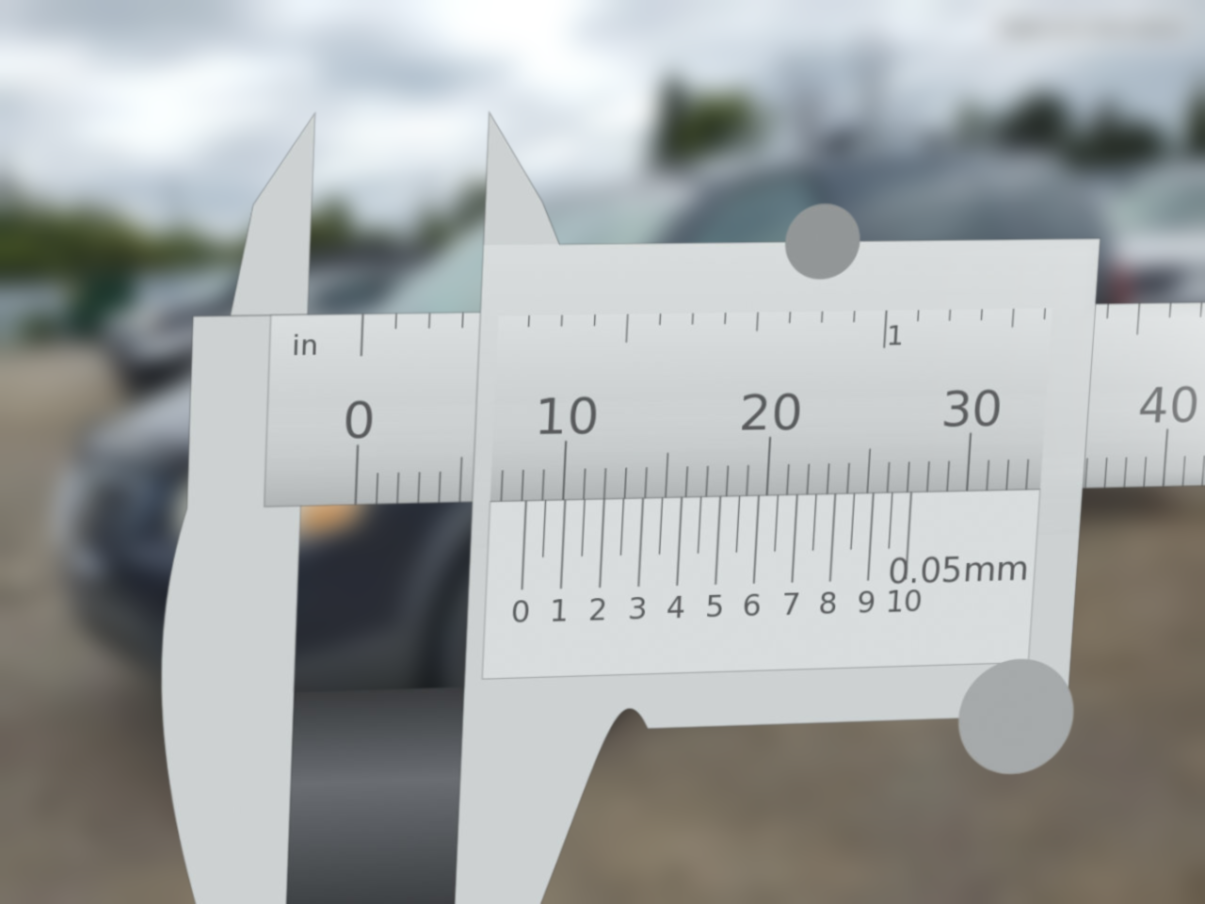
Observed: 8.2 mm
